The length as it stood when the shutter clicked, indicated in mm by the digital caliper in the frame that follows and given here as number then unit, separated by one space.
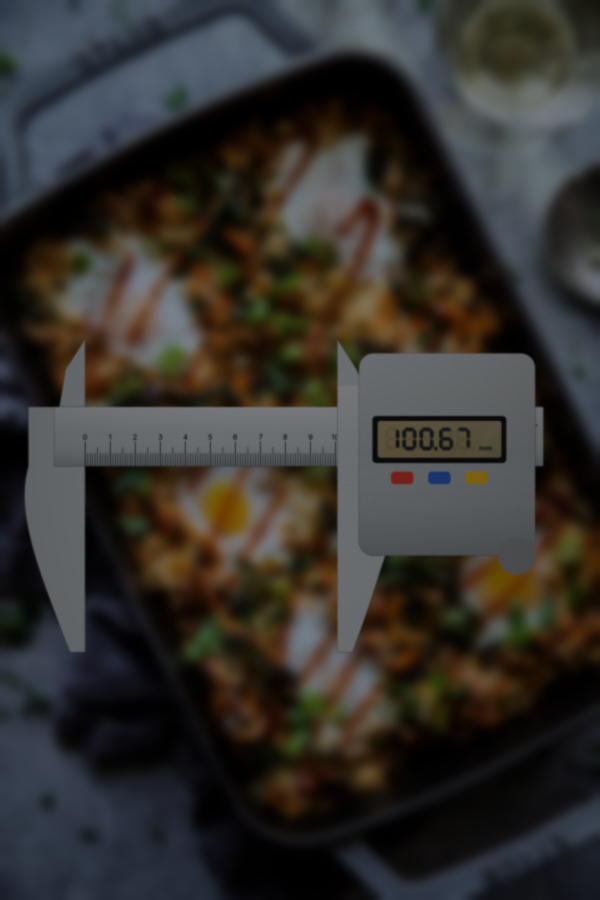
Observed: 100.67 mm
